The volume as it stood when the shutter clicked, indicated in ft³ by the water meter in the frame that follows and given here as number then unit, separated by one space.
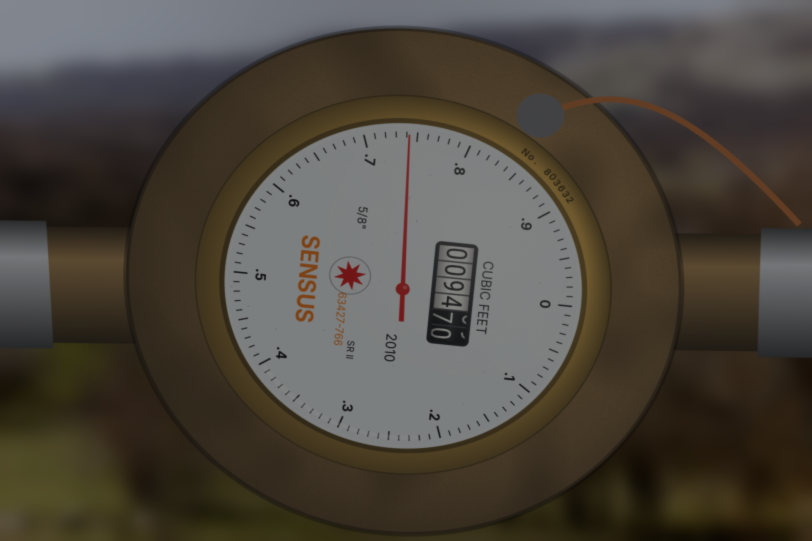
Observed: 9469.74 ft³
